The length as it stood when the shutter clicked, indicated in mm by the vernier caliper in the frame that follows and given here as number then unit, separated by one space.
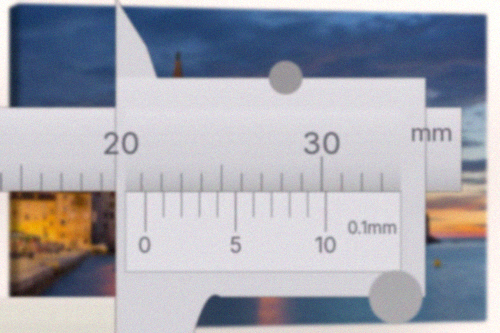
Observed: 21.2 mm
